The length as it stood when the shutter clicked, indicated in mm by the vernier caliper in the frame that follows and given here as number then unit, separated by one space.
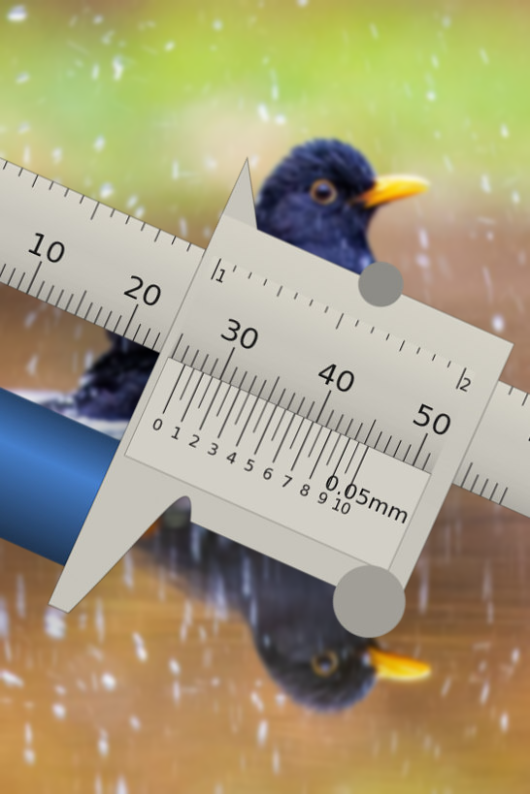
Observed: 26.4 mm
